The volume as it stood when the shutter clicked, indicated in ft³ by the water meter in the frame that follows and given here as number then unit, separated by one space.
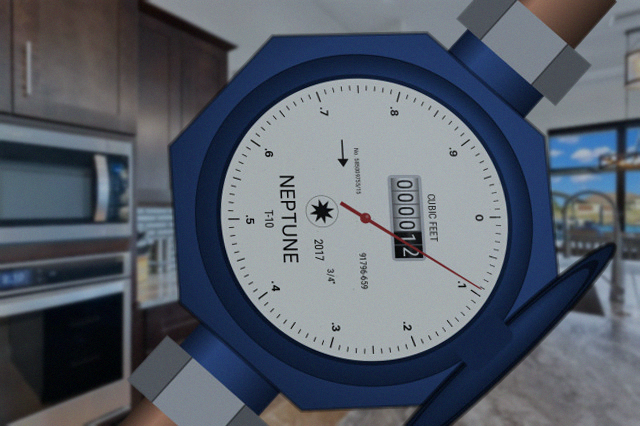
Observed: 12.09 ft³
